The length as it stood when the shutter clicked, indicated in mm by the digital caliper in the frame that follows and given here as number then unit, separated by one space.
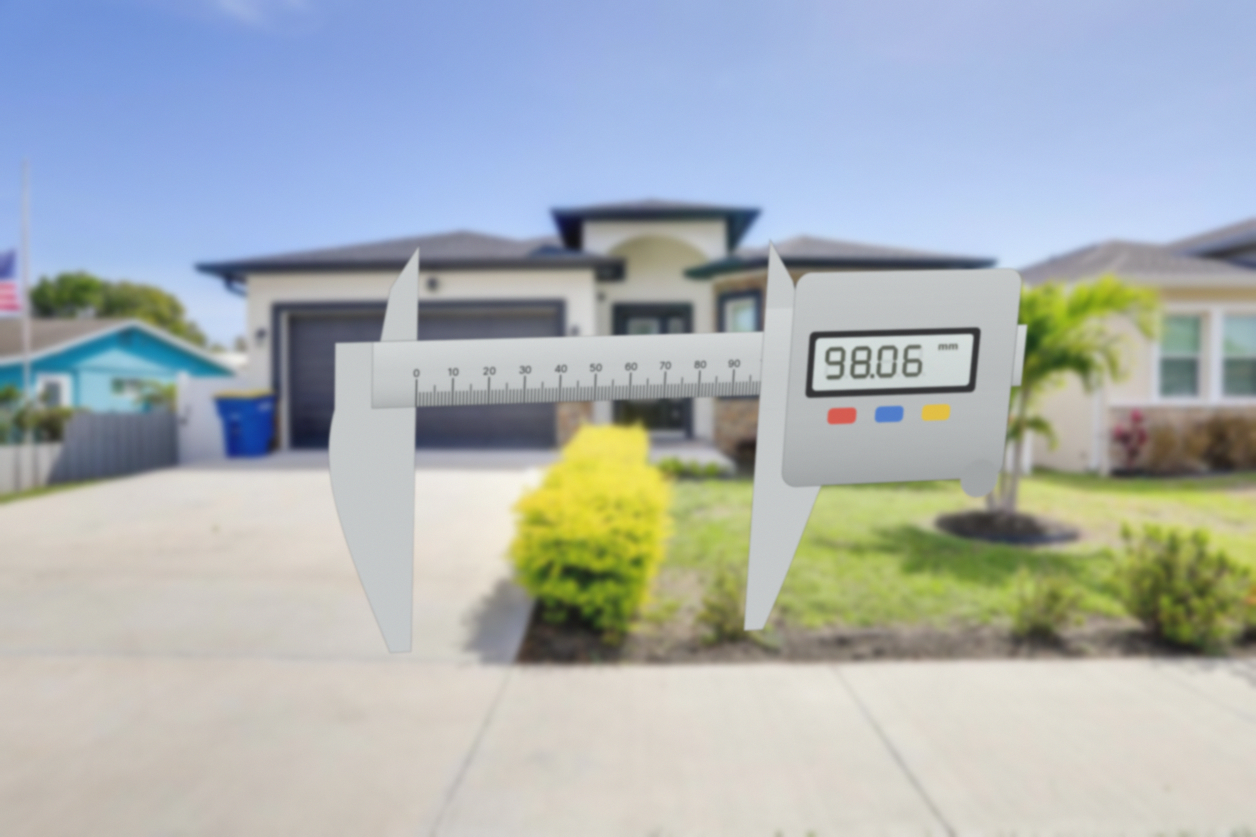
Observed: 98.06 mm
